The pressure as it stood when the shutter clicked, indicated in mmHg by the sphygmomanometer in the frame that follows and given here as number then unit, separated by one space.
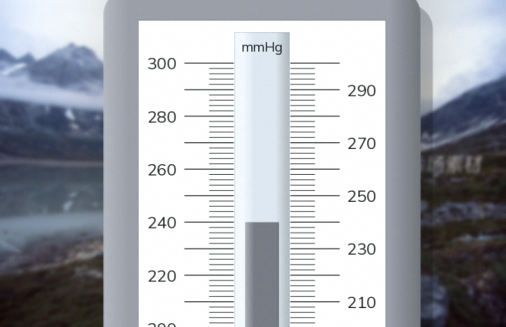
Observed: 240 mmHg
